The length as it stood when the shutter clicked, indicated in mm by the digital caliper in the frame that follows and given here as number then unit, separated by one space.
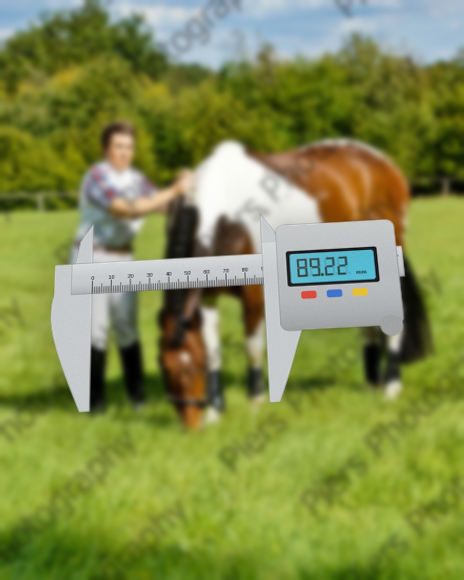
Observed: 89.22 mm
